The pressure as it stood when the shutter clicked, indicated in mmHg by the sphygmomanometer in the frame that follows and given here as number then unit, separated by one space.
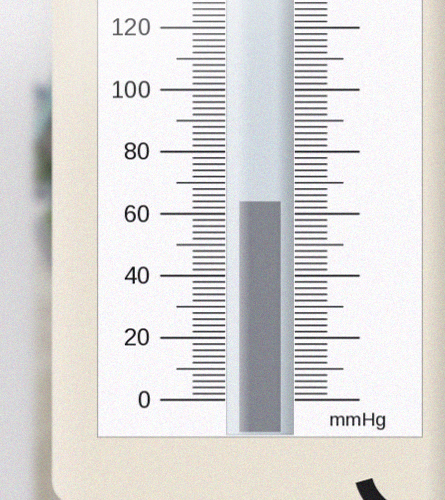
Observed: 64 mmHg
